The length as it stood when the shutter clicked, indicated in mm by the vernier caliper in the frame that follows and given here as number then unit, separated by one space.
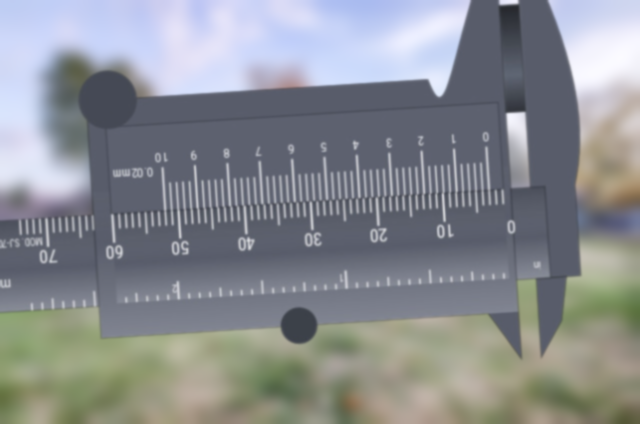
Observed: 3.0 mm
